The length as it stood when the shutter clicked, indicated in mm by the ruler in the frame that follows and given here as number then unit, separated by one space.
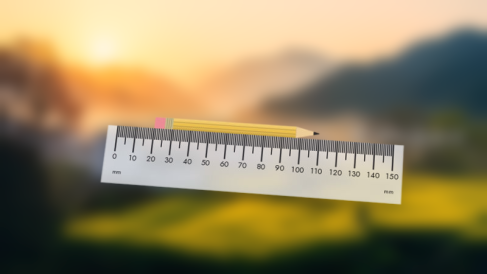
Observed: 90 mm
